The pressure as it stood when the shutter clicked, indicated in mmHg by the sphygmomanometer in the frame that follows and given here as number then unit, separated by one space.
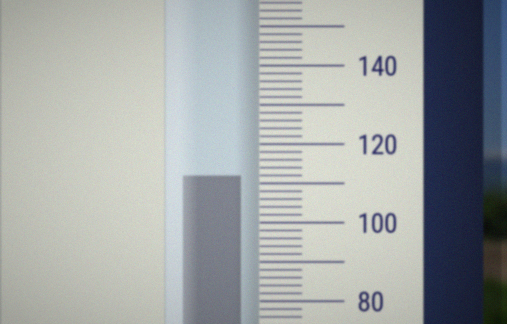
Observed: 112 mmHg
